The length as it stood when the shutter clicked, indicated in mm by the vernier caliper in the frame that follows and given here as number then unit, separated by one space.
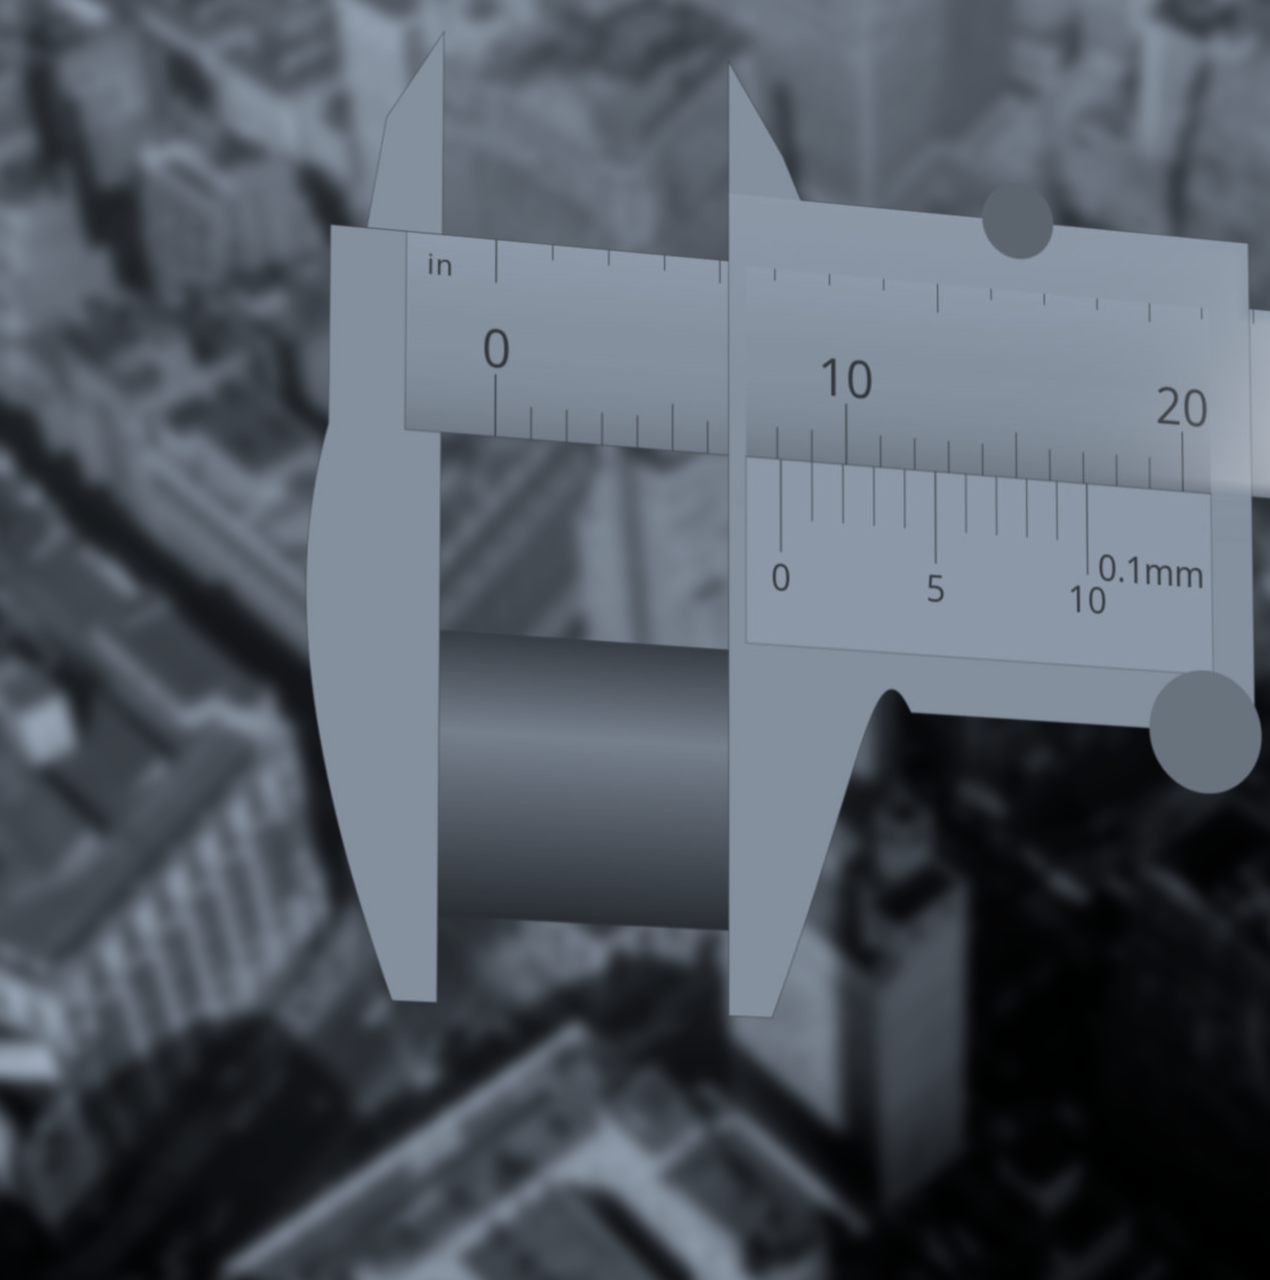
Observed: 8.1 mm
